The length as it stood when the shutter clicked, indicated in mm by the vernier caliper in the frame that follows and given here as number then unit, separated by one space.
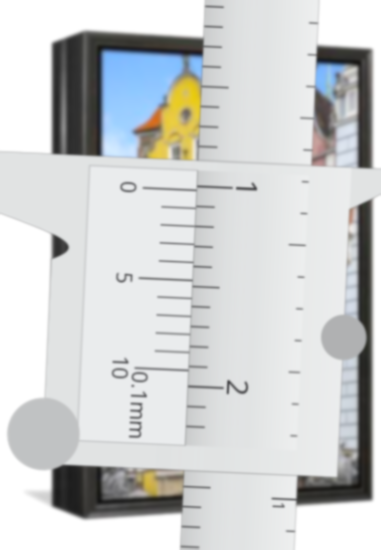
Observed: 10.2 mm
